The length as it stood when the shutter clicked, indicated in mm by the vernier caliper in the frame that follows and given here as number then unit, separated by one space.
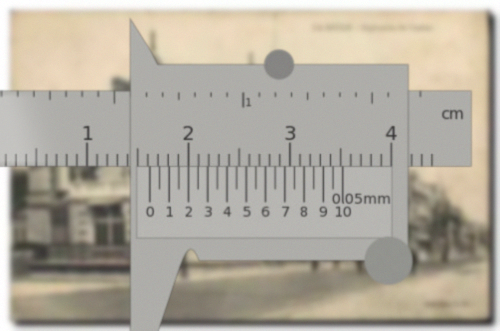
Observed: 16.2 mm
